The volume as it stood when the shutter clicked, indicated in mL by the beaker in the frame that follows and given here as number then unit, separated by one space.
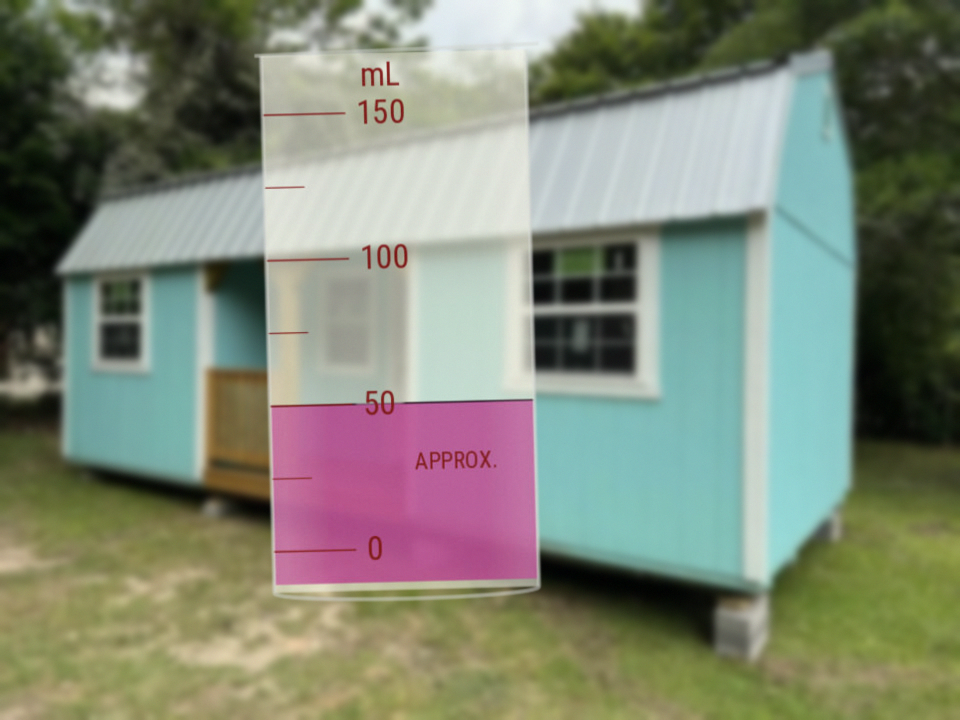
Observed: 50 mL
